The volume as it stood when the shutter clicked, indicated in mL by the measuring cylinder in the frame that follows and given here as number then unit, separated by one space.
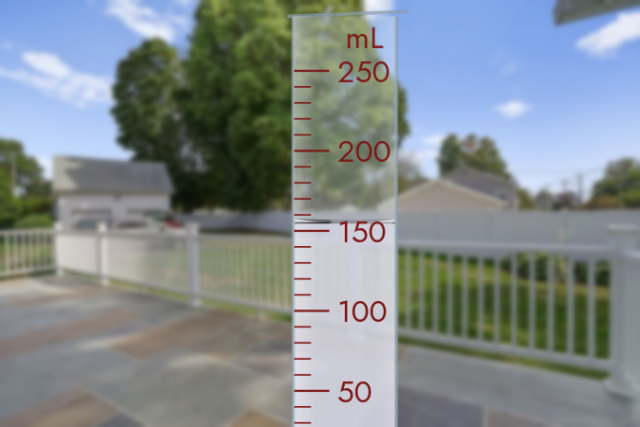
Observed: 155 mL
